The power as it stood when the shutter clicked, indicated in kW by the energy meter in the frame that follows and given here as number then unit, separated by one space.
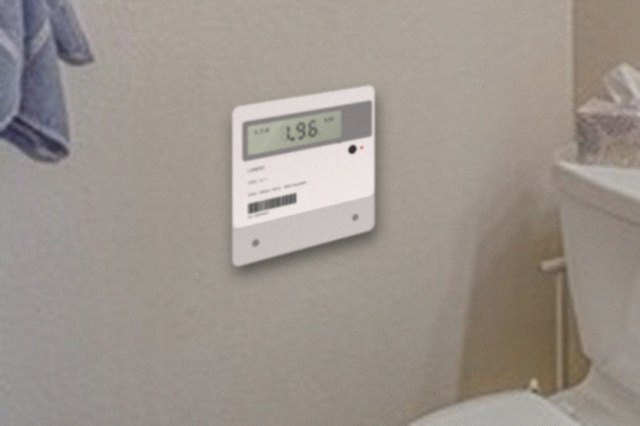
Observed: 1.96 kW
